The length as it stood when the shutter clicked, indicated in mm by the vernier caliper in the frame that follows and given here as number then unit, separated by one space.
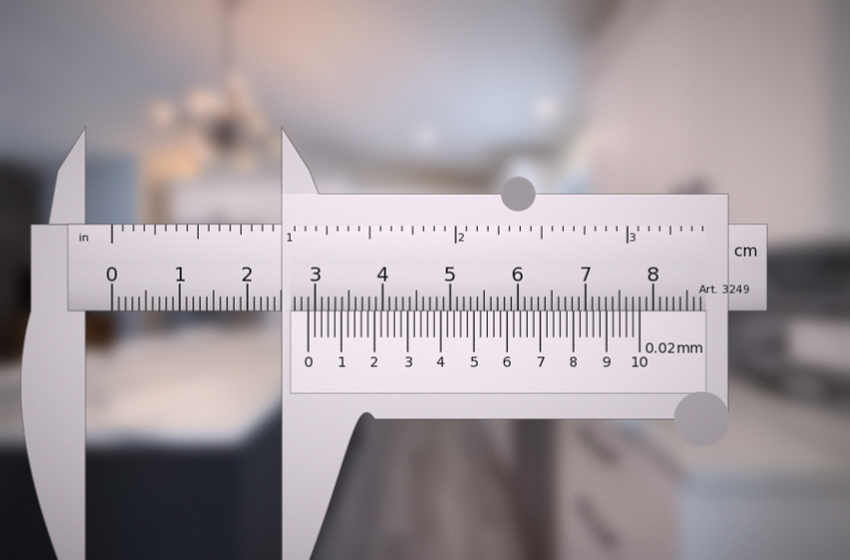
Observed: 29.0 mm
